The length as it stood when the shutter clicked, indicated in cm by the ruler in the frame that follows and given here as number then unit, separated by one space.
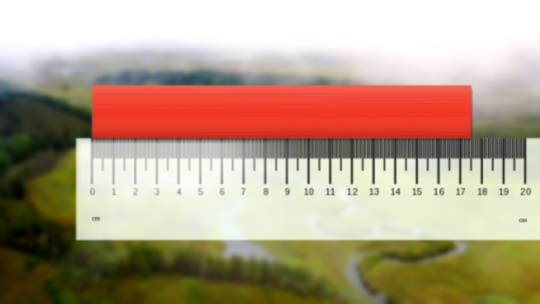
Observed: 17.5 cm
